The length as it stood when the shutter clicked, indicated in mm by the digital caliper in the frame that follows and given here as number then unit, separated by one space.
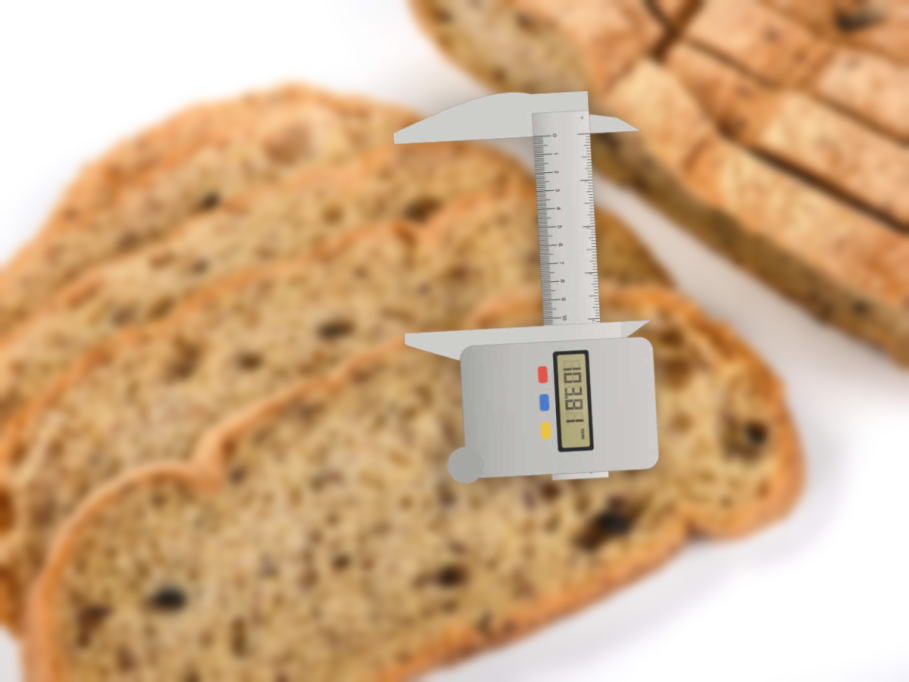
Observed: 103.81 mm
